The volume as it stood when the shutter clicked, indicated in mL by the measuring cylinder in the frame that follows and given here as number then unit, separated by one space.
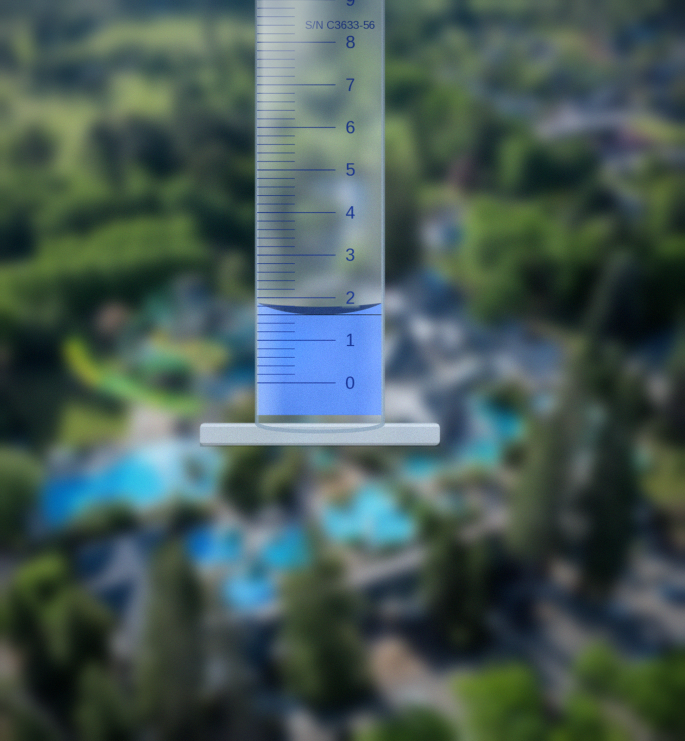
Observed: 1.6 mL
